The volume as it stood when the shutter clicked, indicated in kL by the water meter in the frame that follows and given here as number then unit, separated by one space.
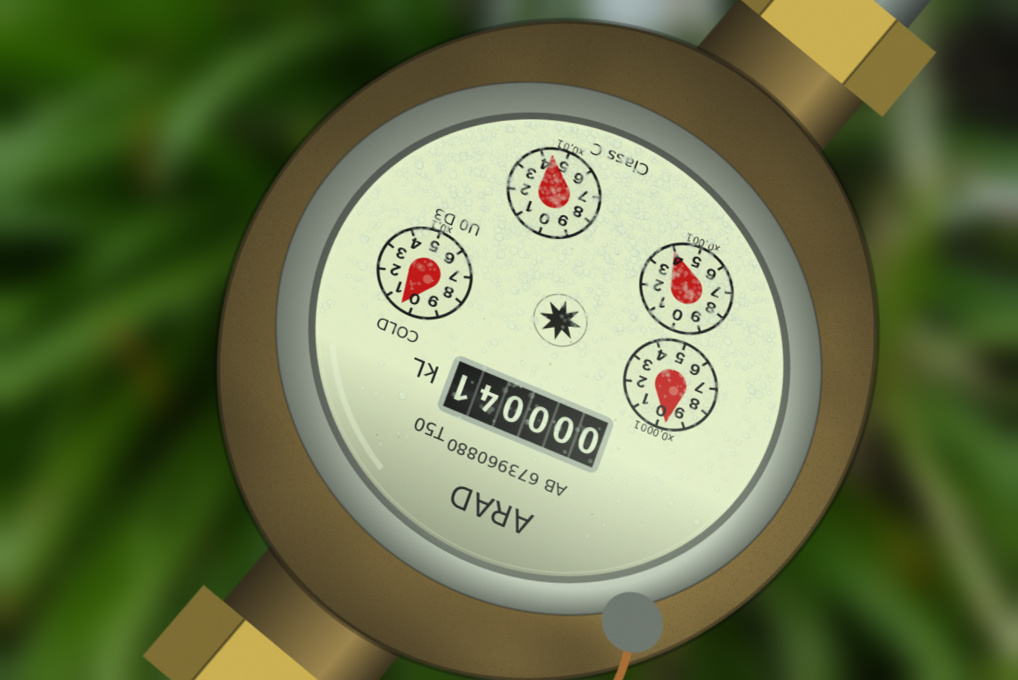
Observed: 41.0439 kL
